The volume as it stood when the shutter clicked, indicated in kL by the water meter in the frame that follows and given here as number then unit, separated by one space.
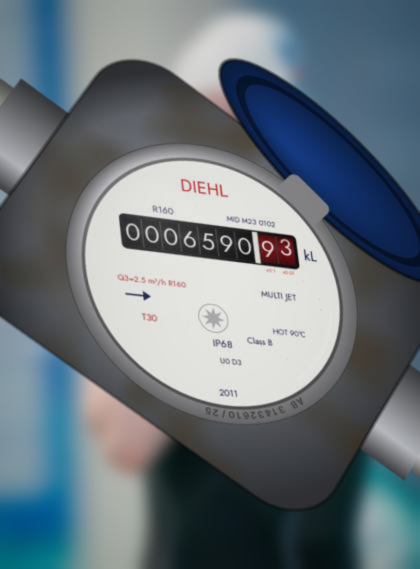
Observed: 6590.93 kL
